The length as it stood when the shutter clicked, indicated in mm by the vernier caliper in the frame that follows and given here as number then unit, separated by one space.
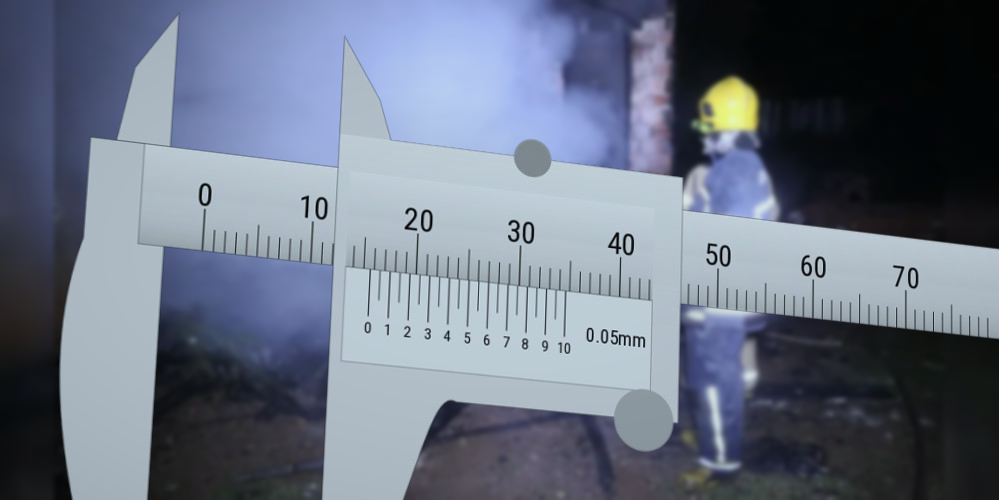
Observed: 15.6 mm
